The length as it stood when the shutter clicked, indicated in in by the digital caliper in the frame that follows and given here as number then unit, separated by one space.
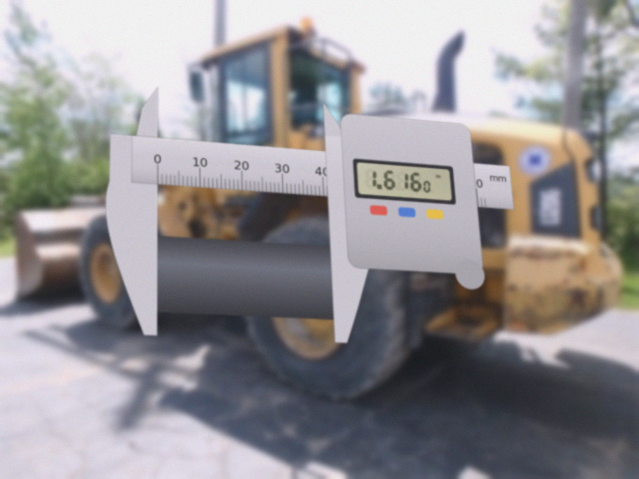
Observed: 1.6160 in
